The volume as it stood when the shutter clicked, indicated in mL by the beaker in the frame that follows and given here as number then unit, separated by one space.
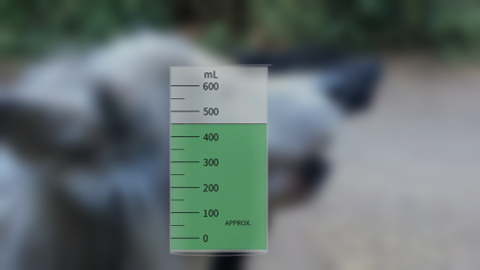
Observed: 450 mL
